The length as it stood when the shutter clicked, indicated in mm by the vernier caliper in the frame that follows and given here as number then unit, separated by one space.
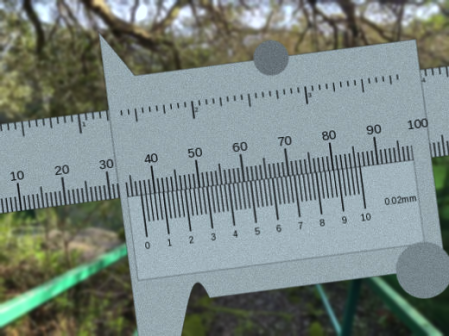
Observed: 37.0 mm
